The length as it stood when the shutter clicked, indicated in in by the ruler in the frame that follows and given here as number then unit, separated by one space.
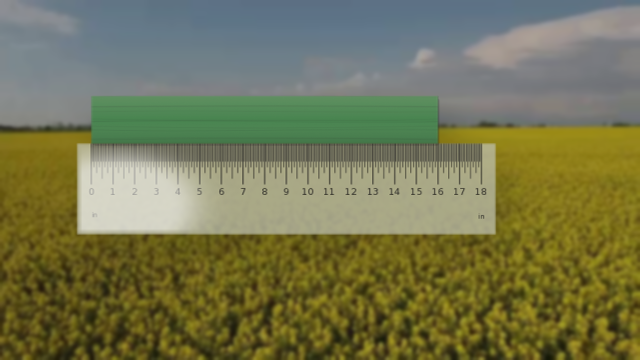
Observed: 16 in
